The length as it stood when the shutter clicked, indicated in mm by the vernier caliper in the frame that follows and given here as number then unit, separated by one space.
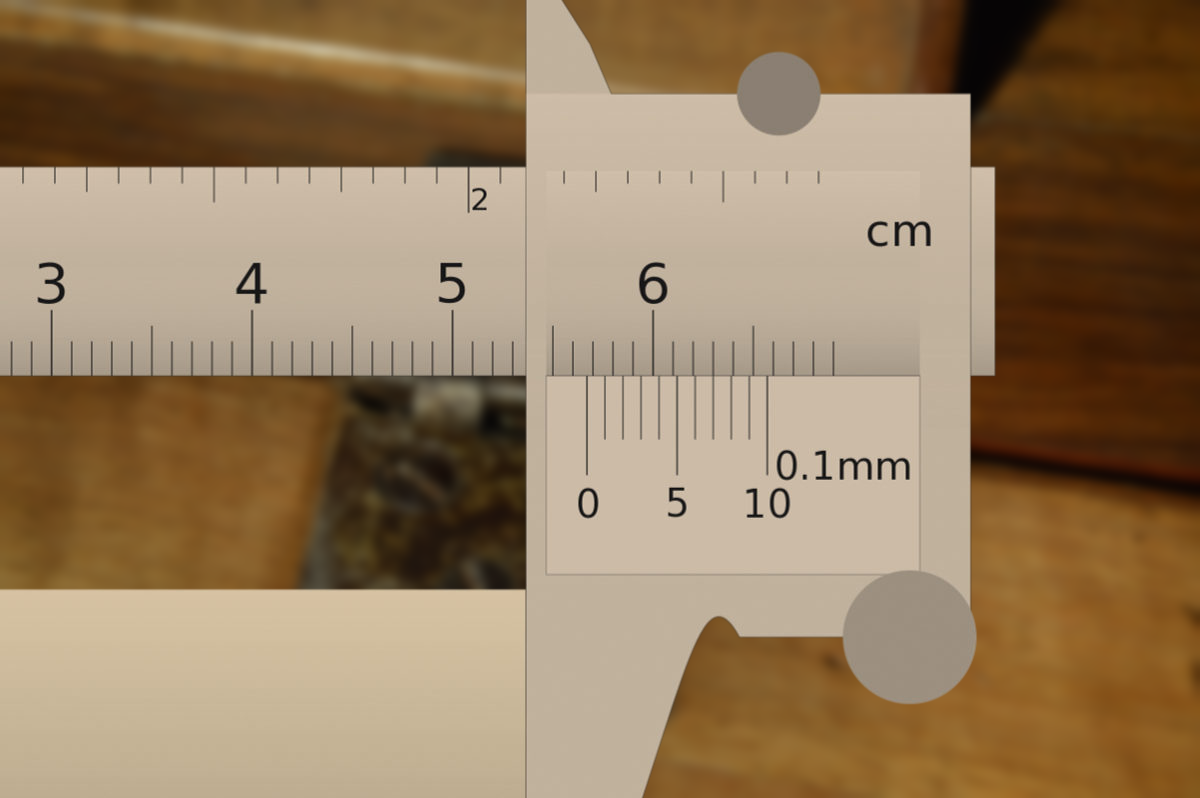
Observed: 56.7 mm
